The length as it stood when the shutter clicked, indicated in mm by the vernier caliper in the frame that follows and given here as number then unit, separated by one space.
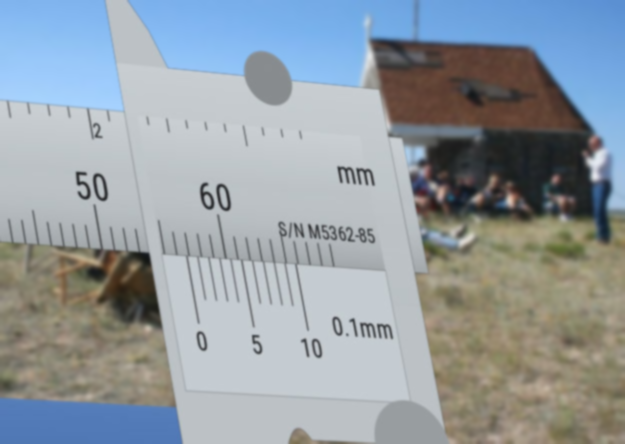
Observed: 56.8 mm
